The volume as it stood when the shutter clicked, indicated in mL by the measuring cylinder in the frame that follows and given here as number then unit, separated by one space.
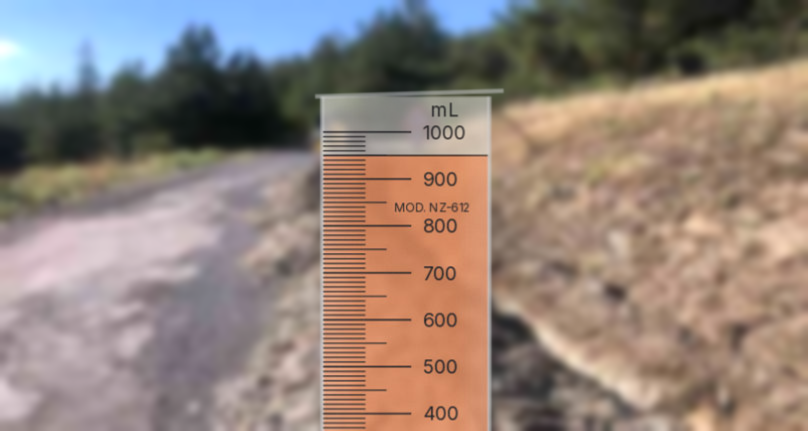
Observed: 950 mL
